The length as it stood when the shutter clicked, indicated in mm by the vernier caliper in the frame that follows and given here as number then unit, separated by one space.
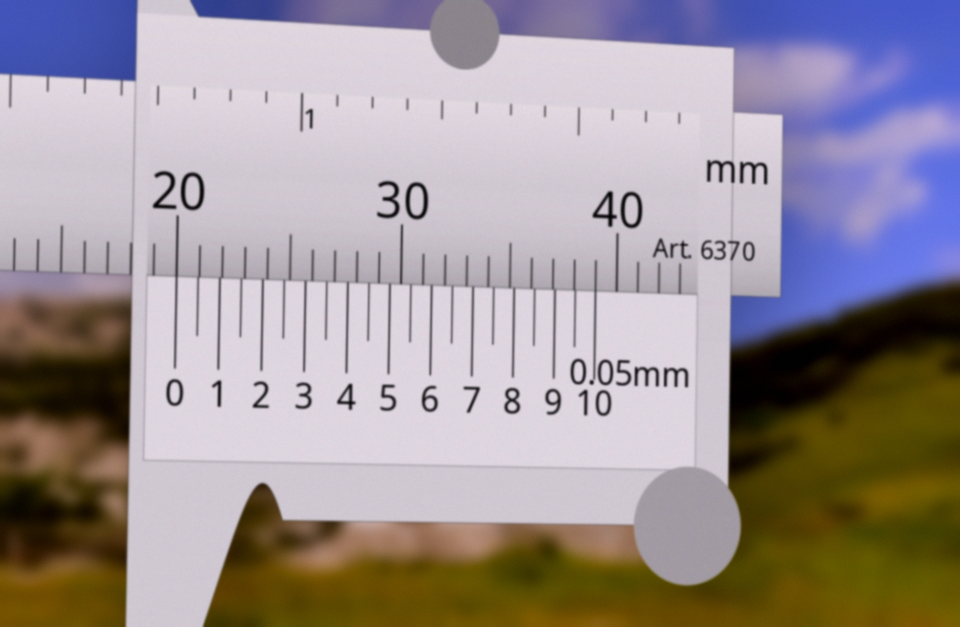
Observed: 20.0 mm
